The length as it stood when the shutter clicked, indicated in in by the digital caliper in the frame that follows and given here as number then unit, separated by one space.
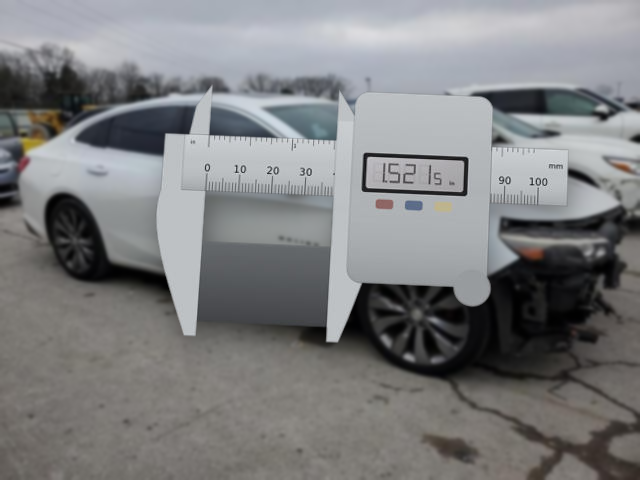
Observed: 1.5215 in
